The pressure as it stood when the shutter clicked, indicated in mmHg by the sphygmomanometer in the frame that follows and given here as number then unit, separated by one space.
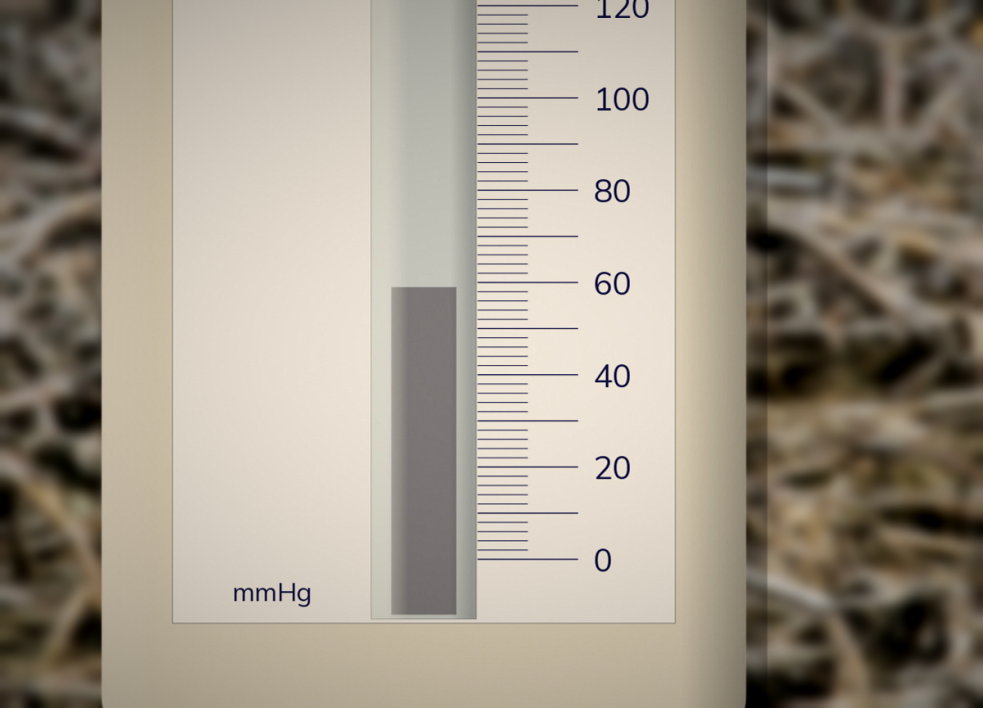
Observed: 59 mmHg
